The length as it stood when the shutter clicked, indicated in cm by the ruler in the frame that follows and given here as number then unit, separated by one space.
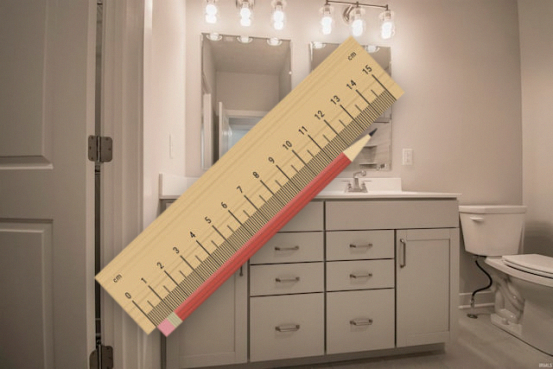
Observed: 13.5 cm
